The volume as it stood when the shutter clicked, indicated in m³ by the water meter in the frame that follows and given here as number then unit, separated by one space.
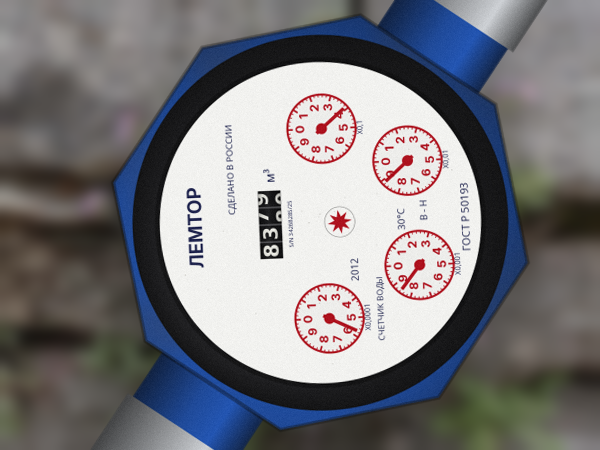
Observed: 8379.3885 m³
